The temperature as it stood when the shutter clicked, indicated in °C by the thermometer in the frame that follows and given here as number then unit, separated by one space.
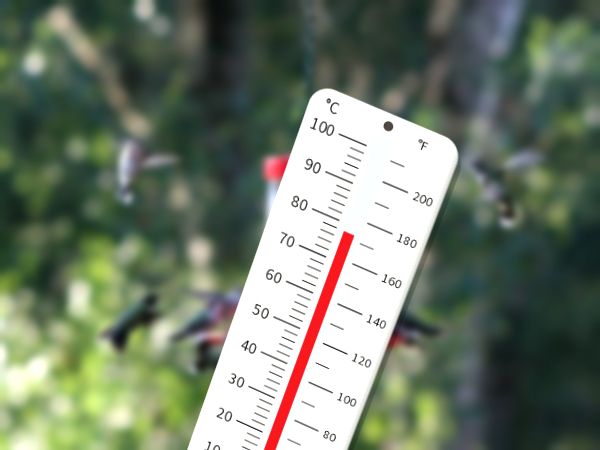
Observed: 78 °C
